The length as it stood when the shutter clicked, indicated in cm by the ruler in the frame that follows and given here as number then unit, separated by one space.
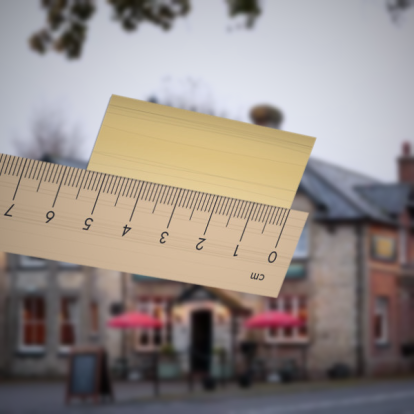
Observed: 5.5 cm
